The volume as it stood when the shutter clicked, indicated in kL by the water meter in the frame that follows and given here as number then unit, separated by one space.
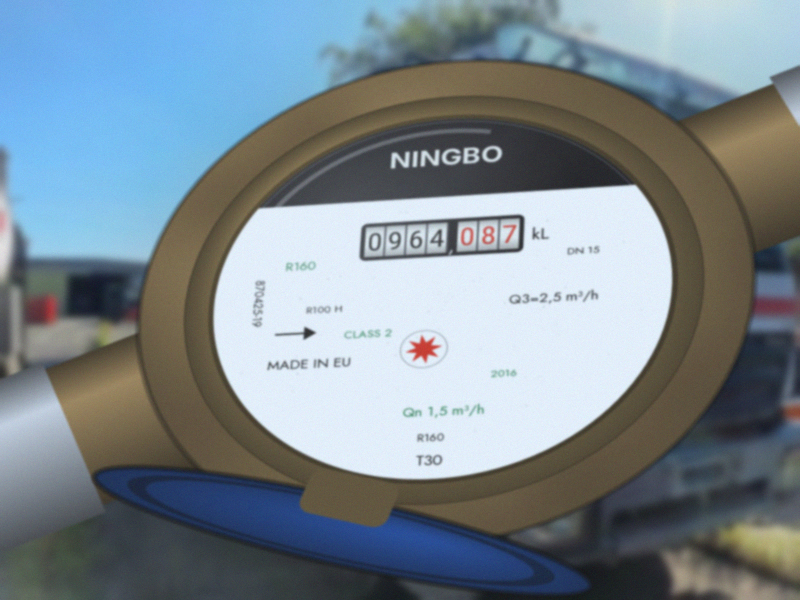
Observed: 964.087 kL
